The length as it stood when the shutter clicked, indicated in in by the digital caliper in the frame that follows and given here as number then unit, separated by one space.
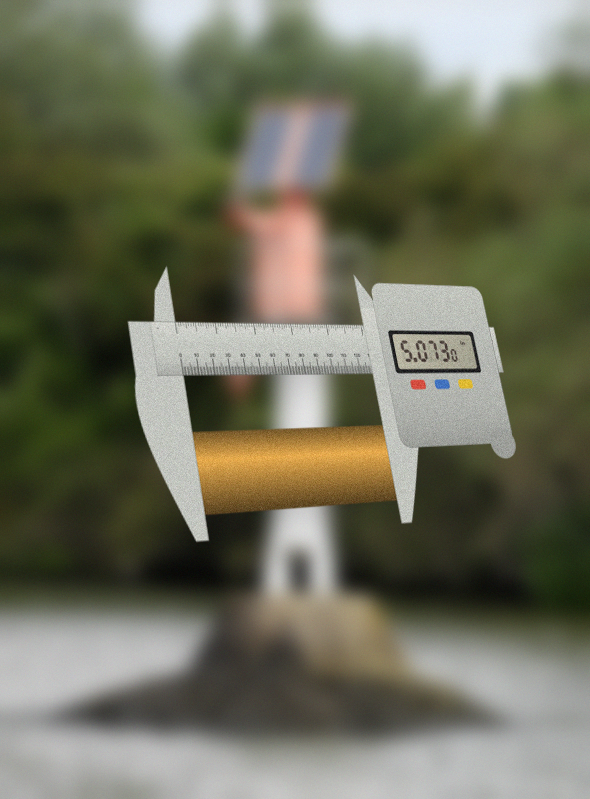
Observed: 5.0730 in
